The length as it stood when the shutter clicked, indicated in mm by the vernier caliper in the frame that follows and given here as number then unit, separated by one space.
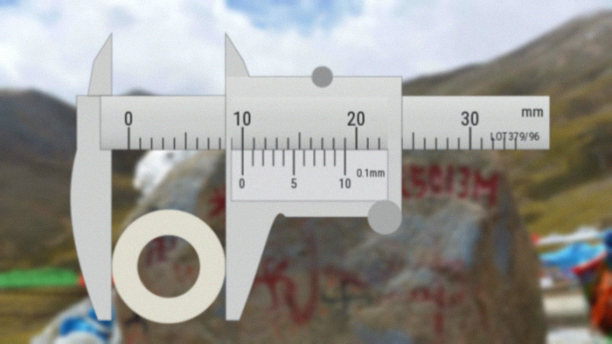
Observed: 10.0 mm
